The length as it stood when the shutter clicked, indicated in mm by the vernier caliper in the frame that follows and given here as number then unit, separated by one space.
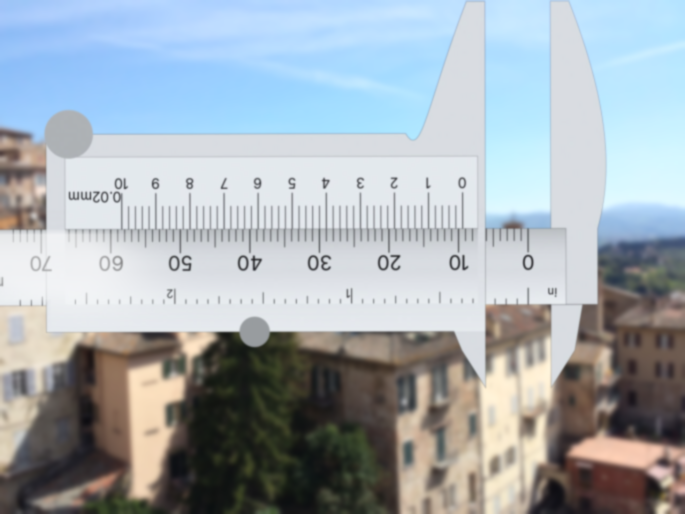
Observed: 9.4 mm
